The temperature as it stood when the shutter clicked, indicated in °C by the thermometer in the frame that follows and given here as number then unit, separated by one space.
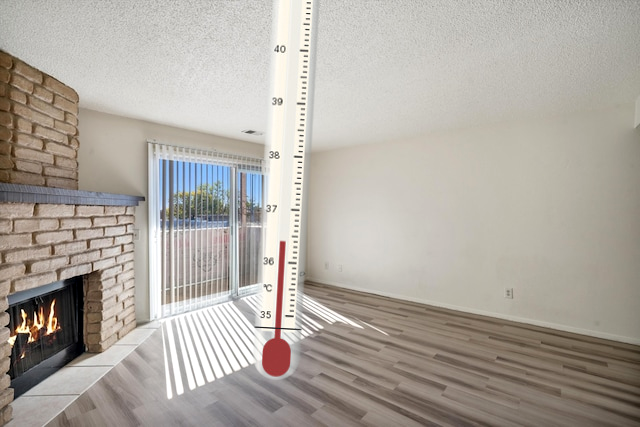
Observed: 36.4 °C
